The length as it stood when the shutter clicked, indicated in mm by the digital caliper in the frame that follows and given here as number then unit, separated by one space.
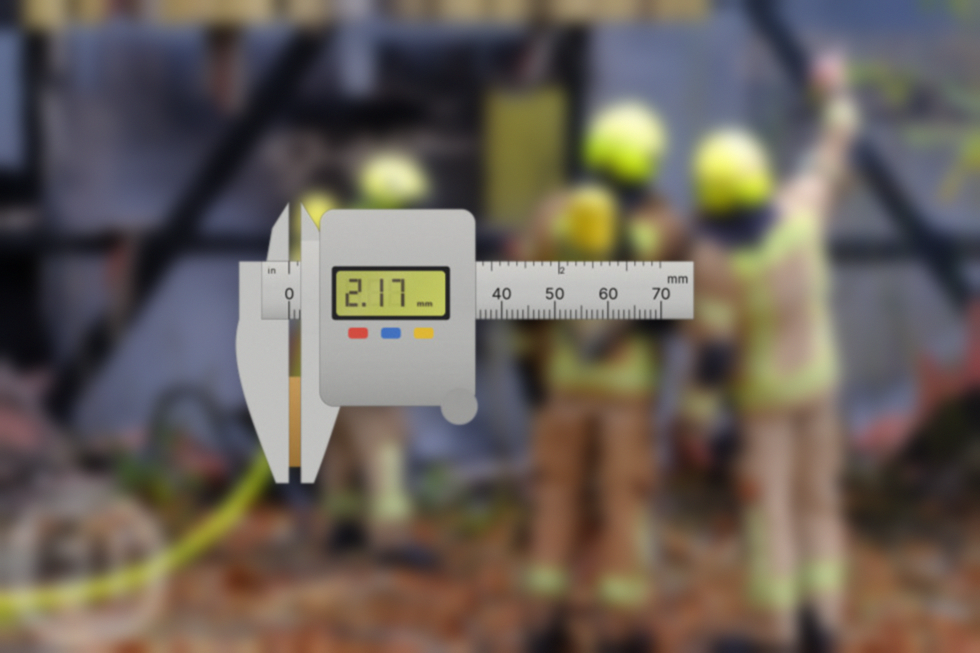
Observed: 2.17 mm
